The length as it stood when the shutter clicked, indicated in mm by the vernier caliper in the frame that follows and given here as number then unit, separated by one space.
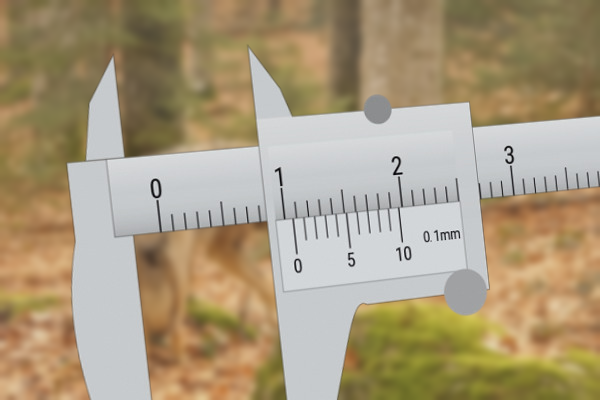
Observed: 10.7 mm
